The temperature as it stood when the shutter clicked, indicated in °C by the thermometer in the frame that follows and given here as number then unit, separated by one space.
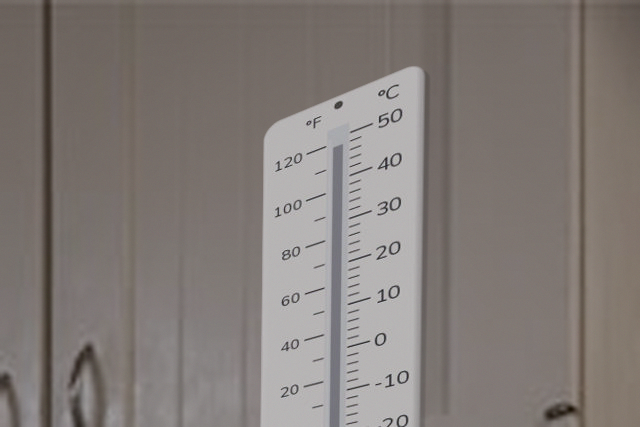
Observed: 48 °C
